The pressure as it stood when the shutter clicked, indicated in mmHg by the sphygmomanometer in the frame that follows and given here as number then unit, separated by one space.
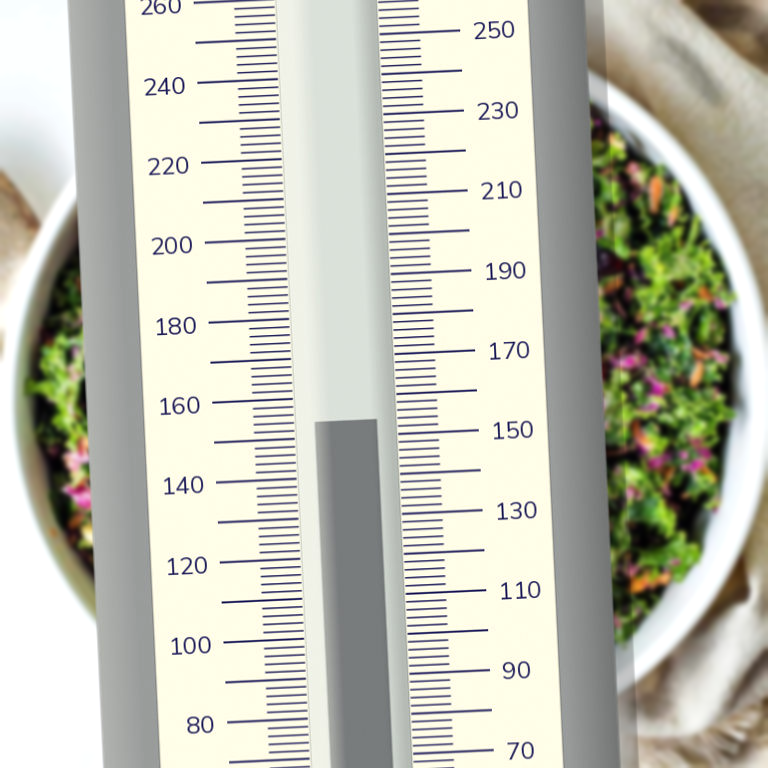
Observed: 154 mmHg
